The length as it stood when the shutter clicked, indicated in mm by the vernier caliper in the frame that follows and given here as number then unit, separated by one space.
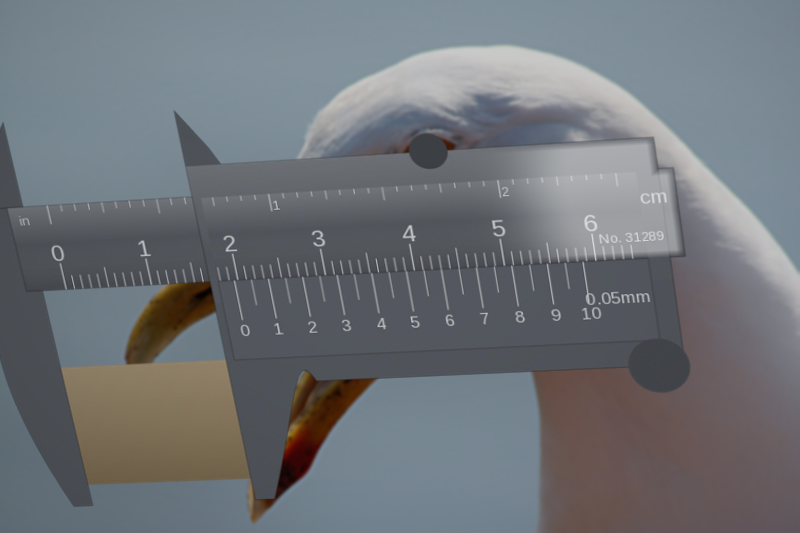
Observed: 19.6 mm
